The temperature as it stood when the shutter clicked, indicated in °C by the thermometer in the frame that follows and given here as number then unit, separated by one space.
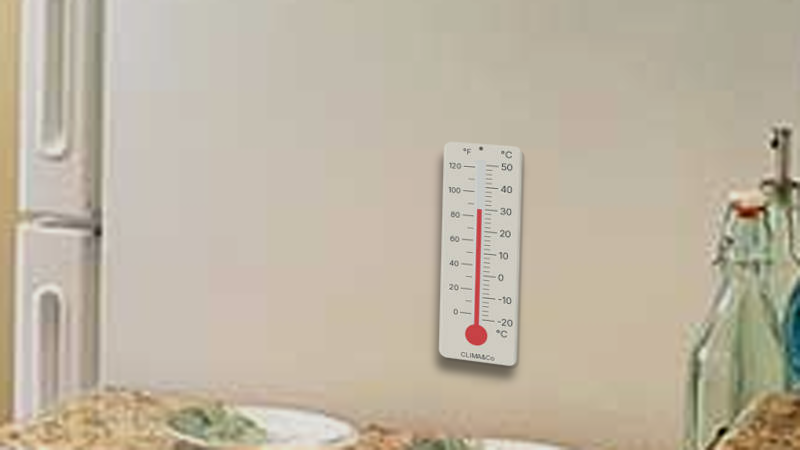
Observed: 30 °C
